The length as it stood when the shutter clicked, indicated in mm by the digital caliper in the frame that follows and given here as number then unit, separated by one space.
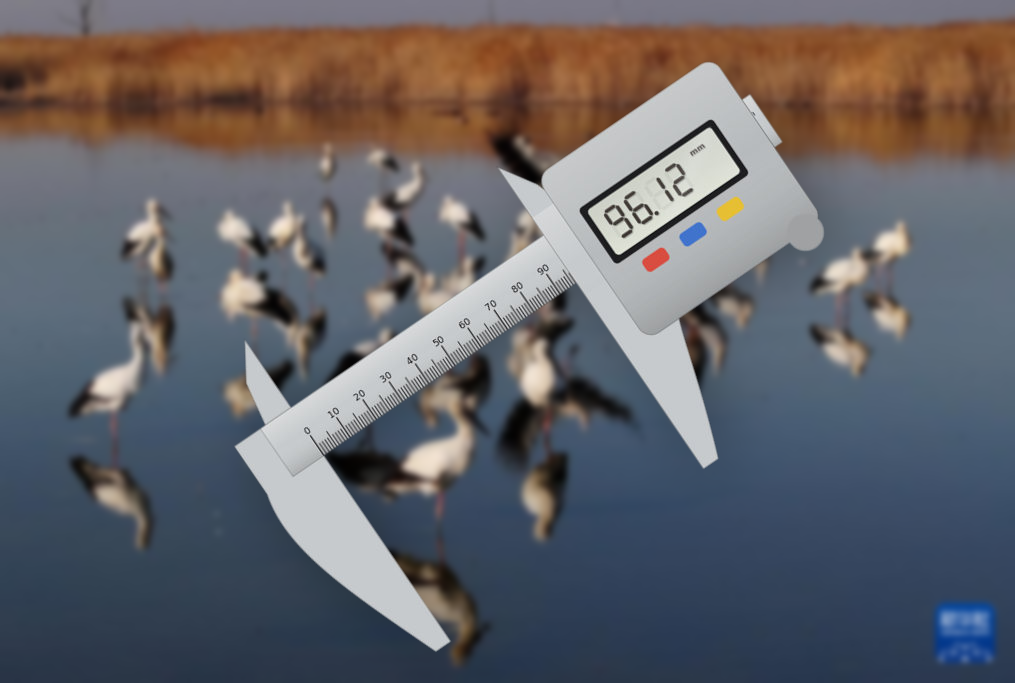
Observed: 96.12 mm
